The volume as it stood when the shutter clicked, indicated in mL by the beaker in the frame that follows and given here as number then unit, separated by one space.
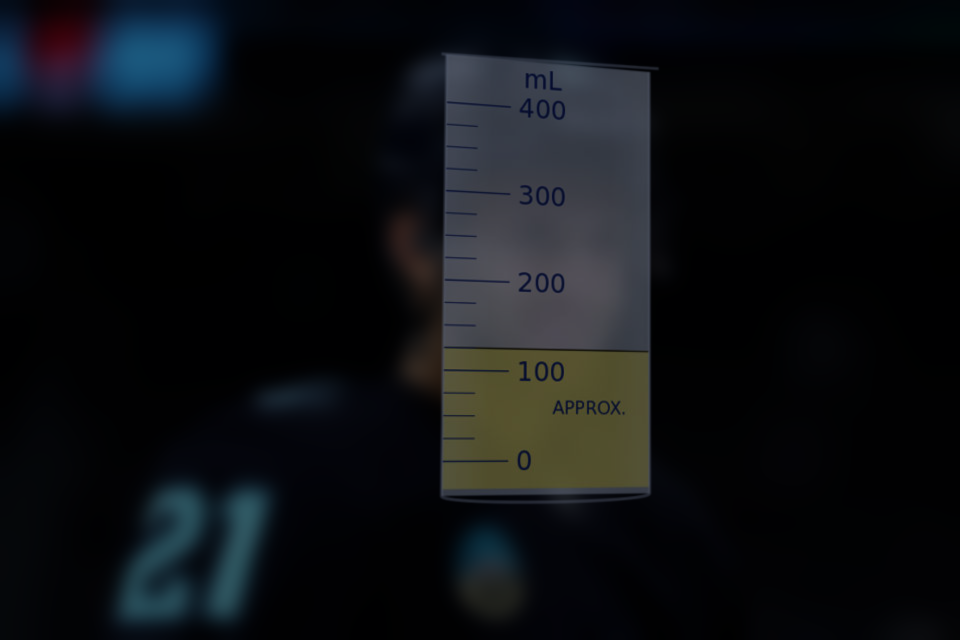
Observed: 125 mL
